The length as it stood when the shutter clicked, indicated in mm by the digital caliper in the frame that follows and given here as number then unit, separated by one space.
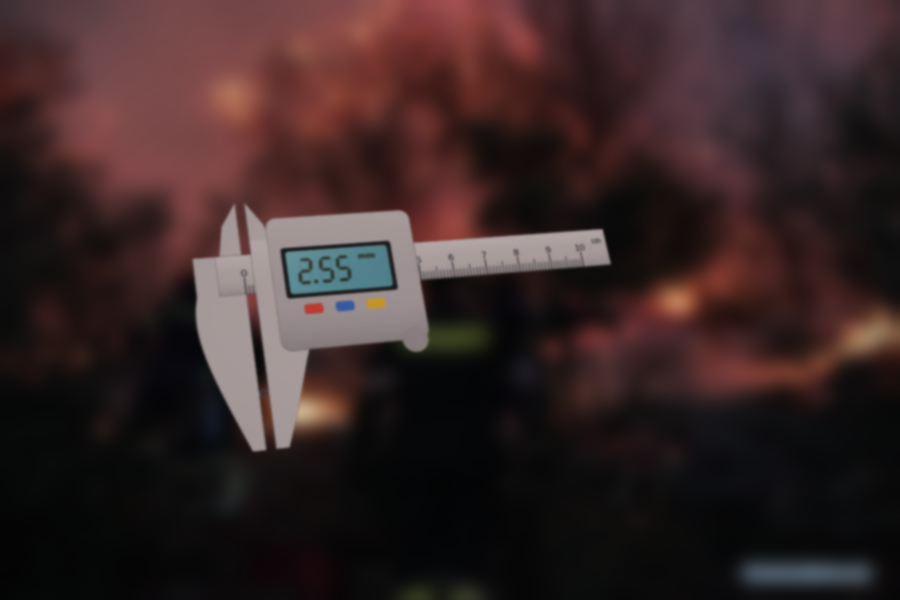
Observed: 2.55 mm
